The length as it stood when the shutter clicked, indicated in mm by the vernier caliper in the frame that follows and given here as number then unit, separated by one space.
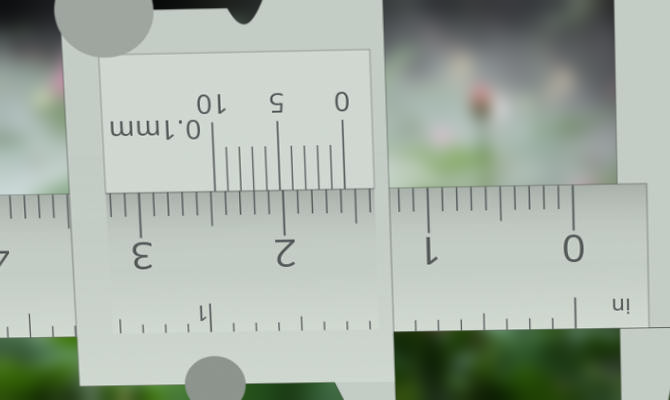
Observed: 15.7 mm
